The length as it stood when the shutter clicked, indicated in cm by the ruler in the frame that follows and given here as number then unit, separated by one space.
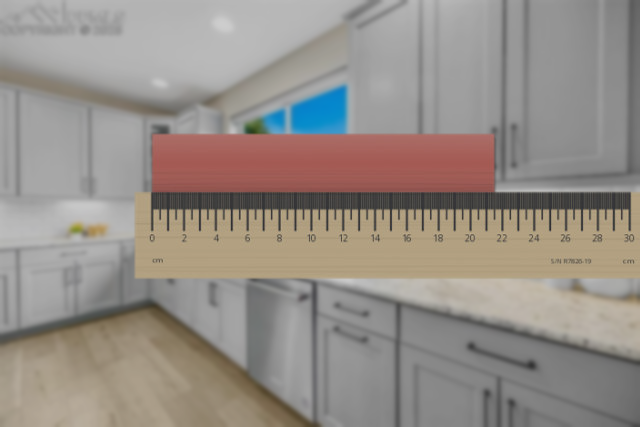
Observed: 21.5 cm
